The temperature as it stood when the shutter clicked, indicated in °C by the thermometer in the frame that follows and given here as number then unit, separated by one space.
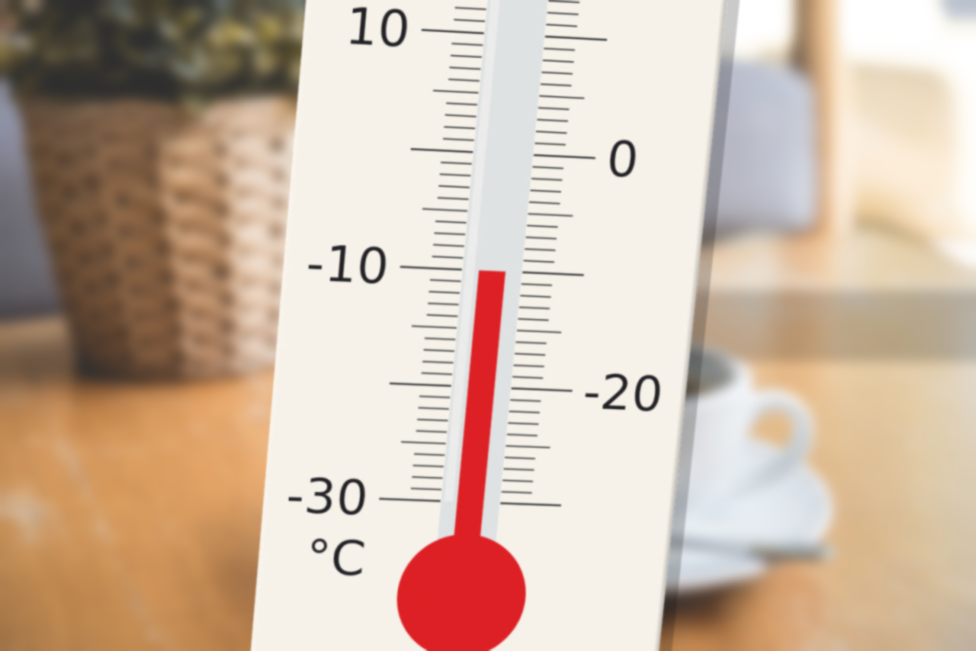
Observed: -10 °C
